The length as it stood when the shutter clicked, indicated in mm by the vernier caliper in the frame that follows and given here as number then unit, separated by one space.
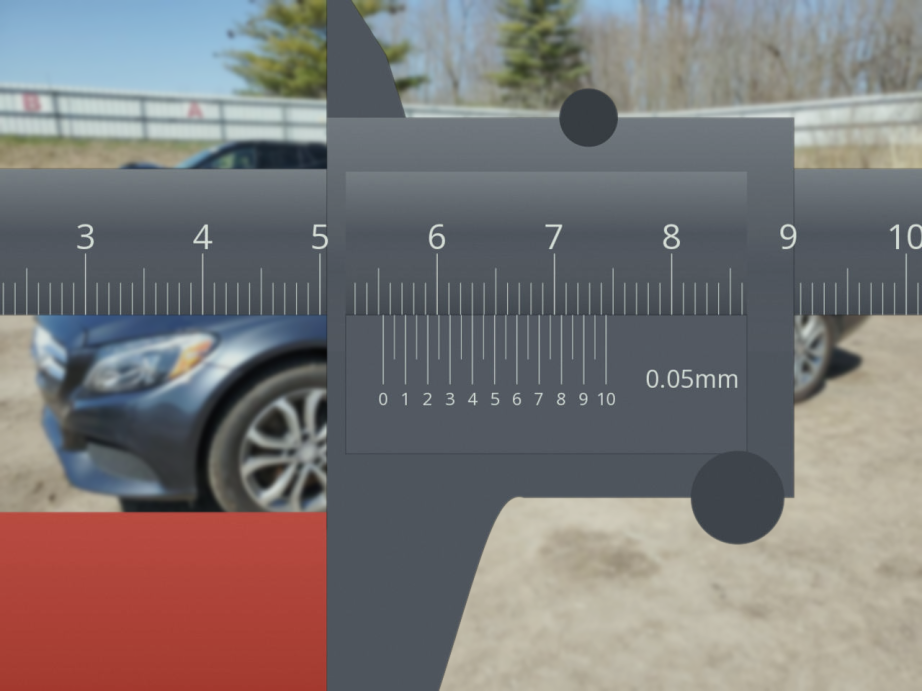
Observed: 55.4 mm
